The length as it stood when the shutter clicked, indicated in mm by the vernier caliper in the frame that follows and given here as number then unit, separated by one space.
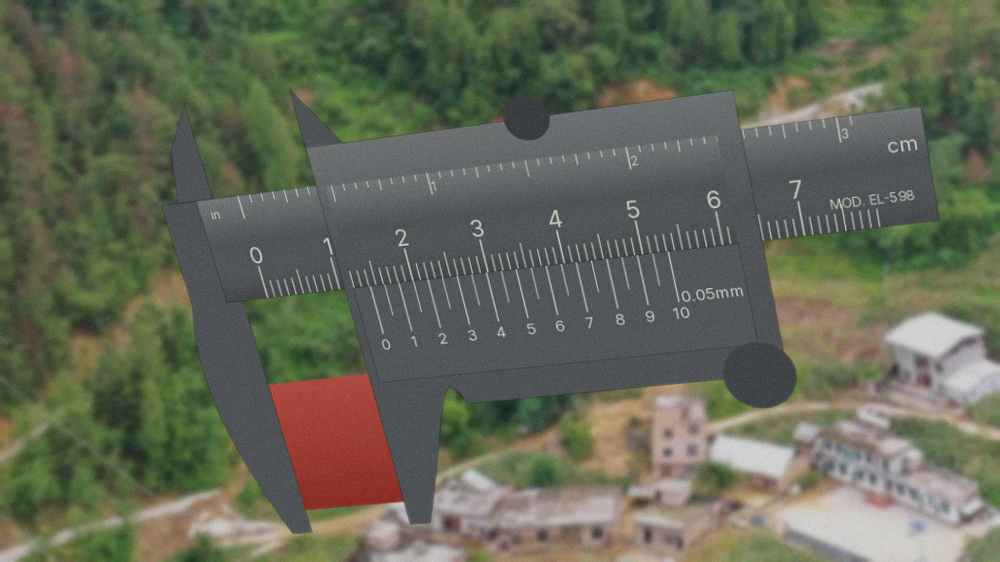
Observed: 14.2 mm
